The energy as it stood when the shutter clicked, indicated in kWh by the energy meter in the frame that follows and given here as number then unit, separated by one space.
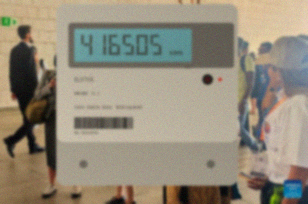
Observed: 416505 kWh
